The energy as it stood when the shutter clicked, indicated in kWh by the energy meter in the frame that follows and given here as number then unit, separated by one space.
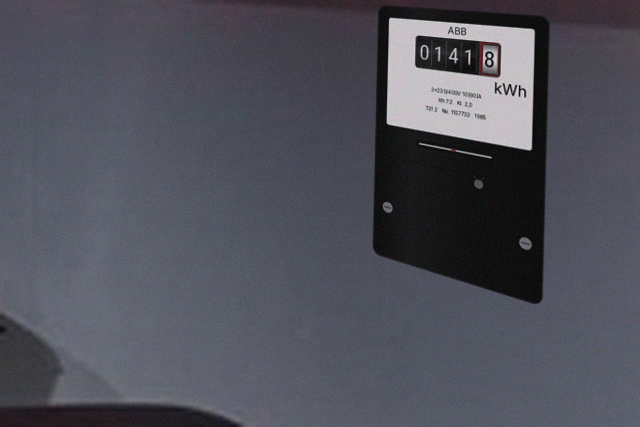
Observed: 141.8 kWh
